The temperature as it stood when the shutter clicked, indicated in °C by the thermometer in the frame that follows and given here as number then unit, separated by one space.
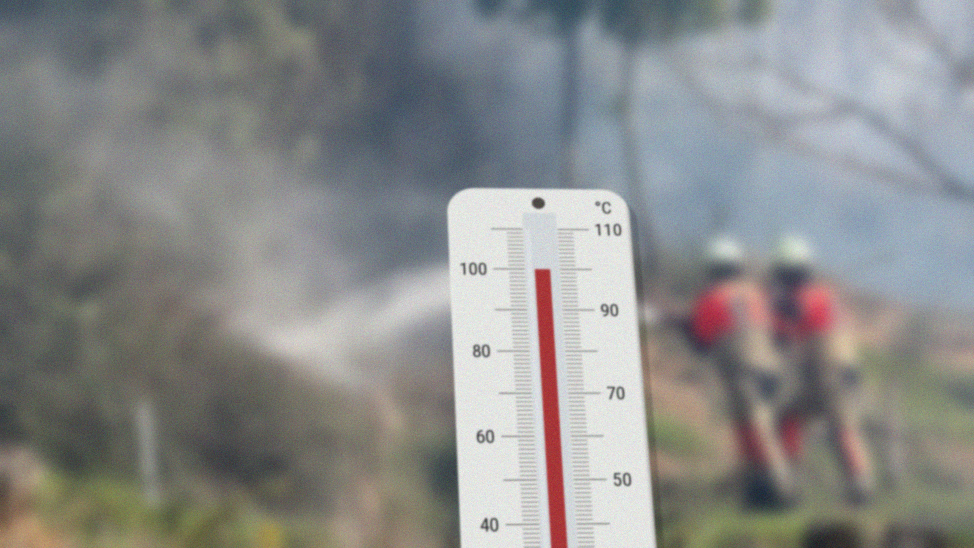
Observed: 100 °C
